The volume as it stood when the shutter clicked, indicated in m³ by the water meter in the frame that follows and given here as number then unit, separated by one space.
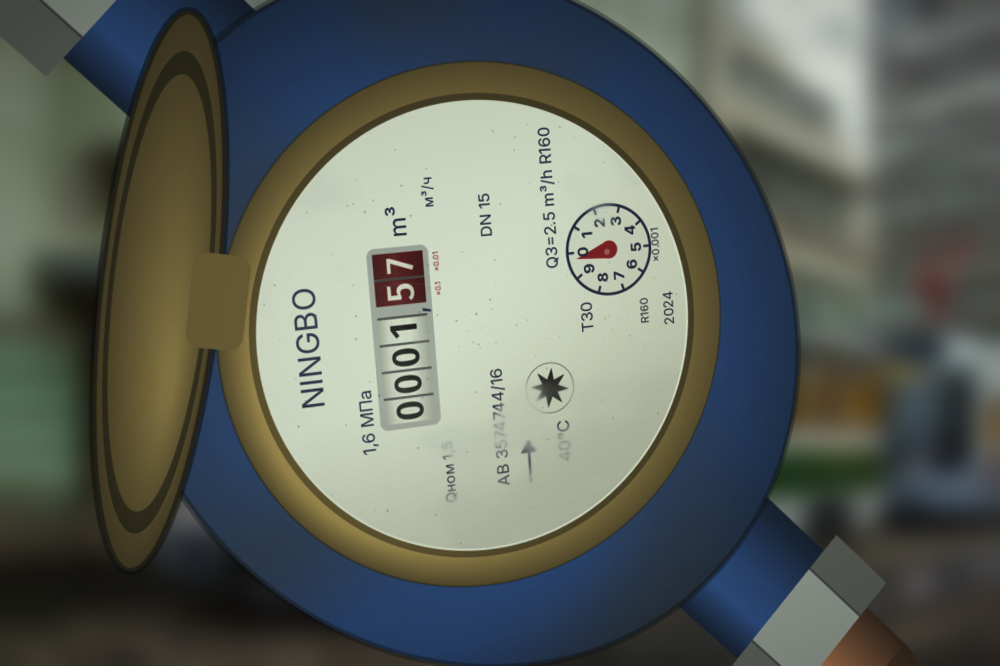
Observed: 1.569 m³
